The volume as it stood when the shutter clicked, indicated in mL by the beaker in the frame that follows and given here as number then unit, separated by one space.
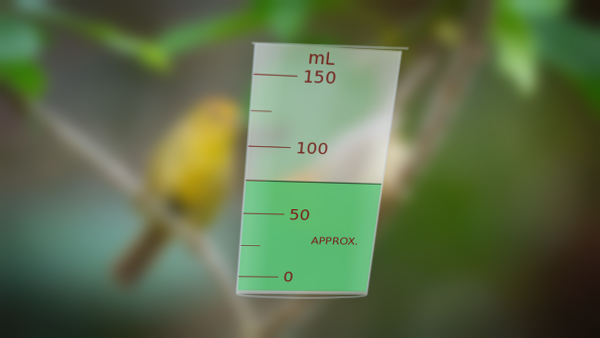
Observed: 75 mL
